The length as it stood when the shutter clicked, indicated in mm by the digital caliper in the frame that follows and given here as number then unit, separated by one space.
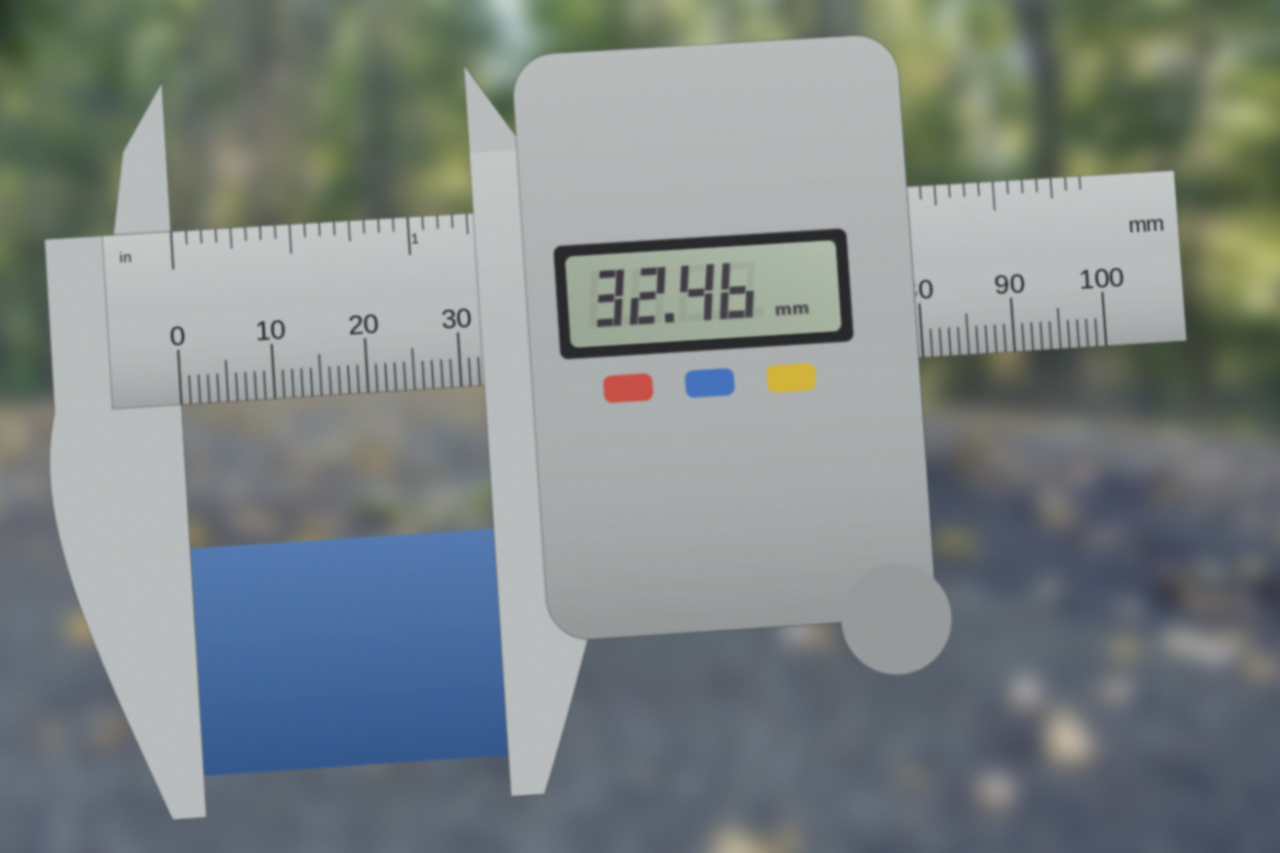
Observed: 32.46 mm
